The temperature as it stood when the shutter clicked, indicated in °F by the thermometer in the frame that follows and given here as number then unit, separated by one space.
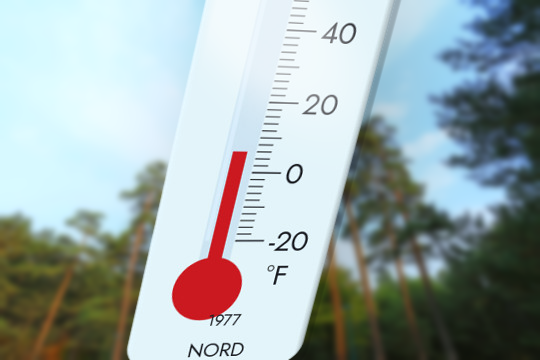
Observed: 6 °F
